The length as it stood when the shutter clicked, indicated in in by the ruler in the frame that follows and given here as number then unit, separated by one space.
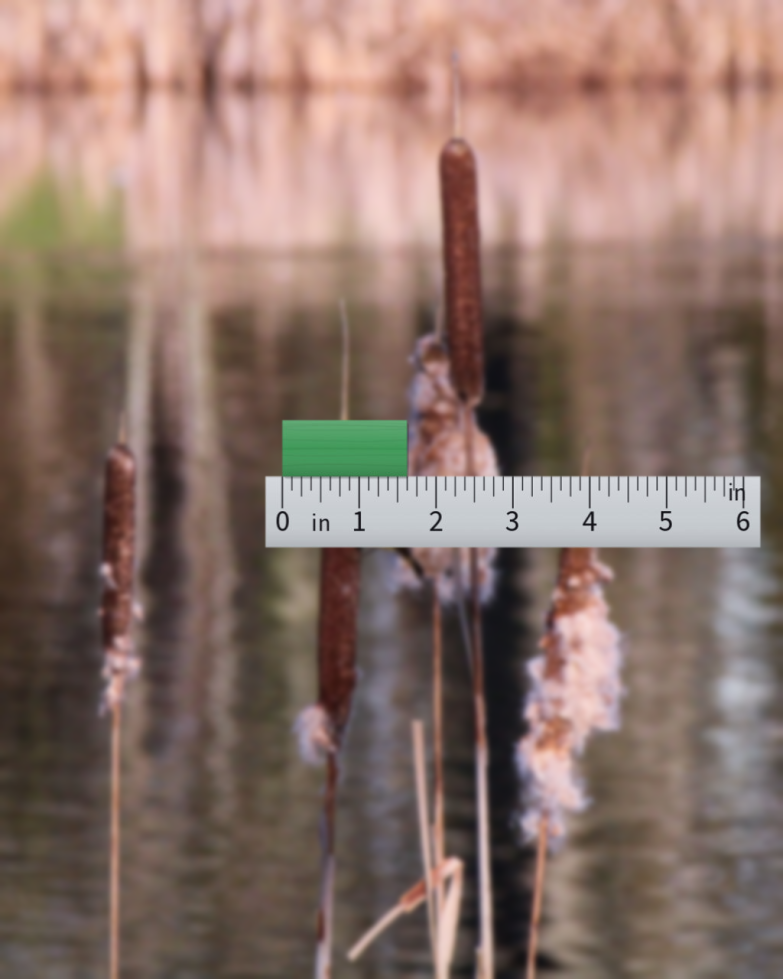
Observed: 1.625 in
